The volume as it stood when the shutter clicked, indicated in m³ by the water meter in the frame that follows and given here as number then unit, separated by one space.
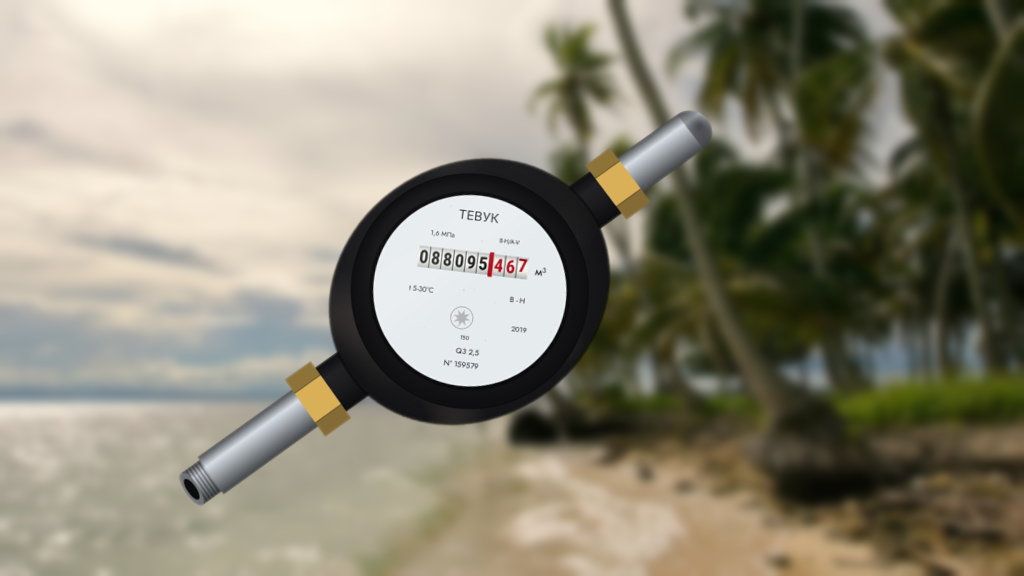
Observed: 88095.467 m³
